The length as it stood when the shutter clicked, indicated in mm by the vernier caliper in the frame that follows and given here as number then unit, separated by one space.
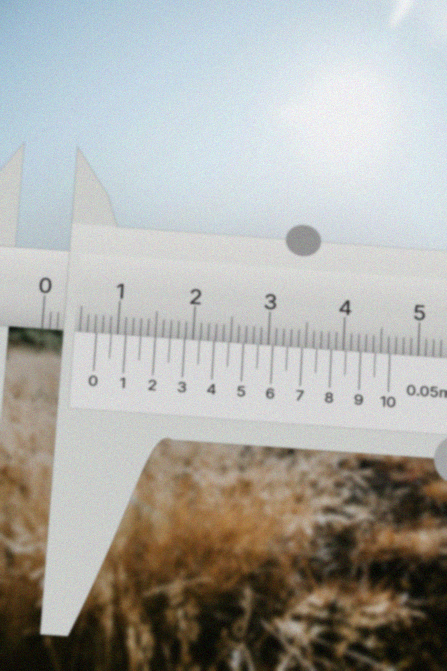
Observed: 7.2 mm
